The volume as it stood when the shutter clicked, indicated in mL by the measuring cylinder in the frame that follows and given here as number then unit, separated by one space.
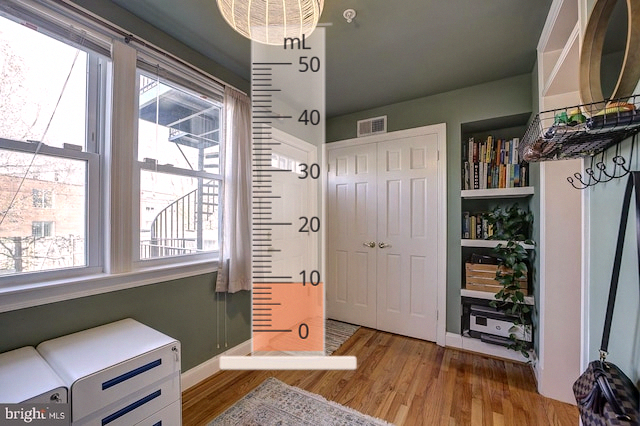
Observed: 9 mL
